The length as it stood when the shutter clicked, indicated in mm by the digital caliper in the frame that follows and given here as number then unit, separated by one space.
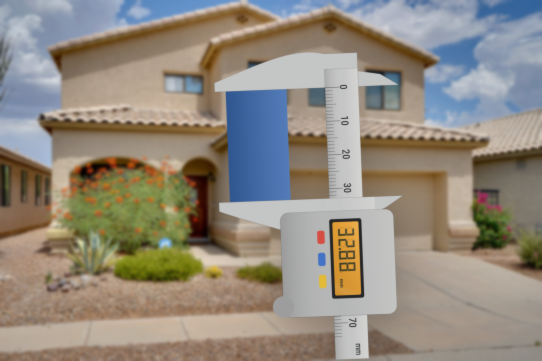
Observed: 32.88 mm
